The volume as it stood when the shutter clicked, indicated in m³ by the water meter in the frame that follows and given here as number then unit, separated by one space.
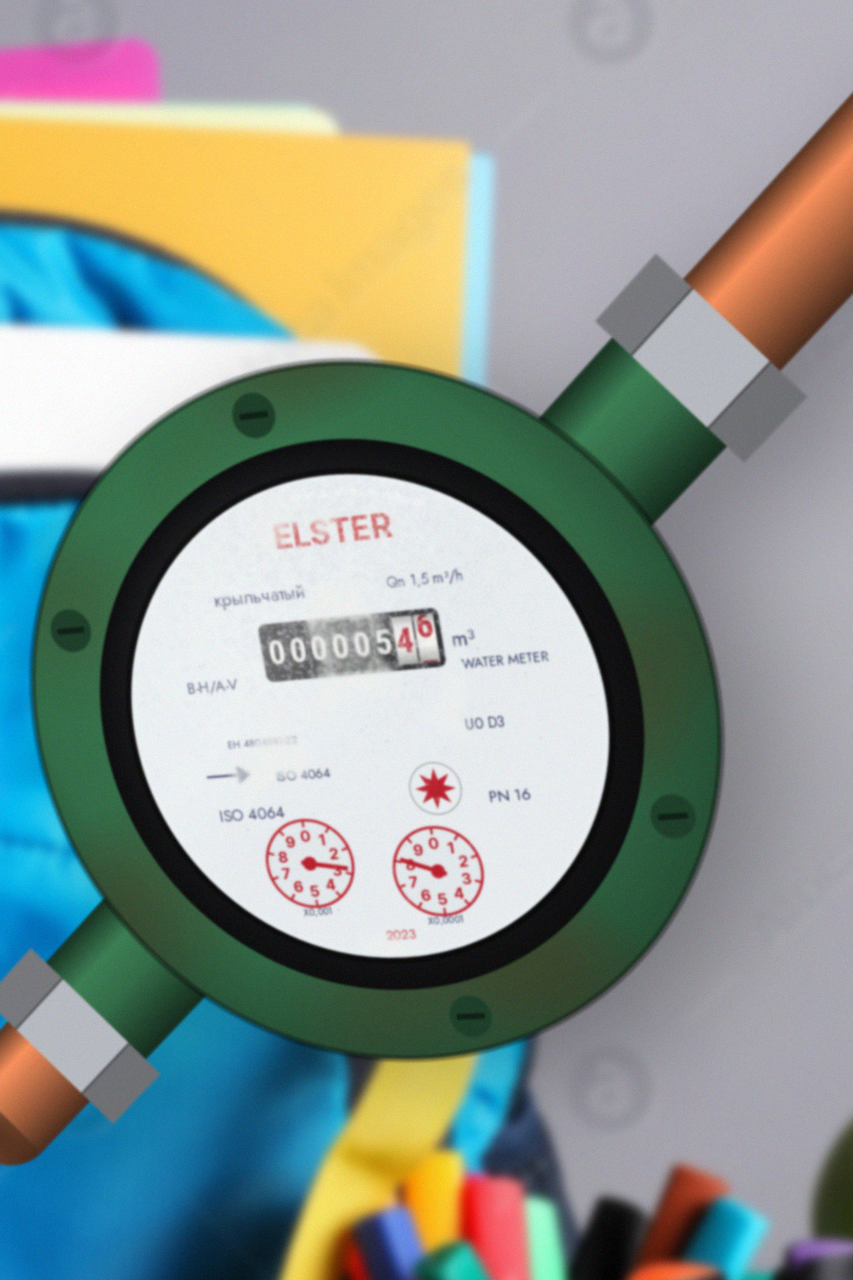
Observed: 5.4628 m³
